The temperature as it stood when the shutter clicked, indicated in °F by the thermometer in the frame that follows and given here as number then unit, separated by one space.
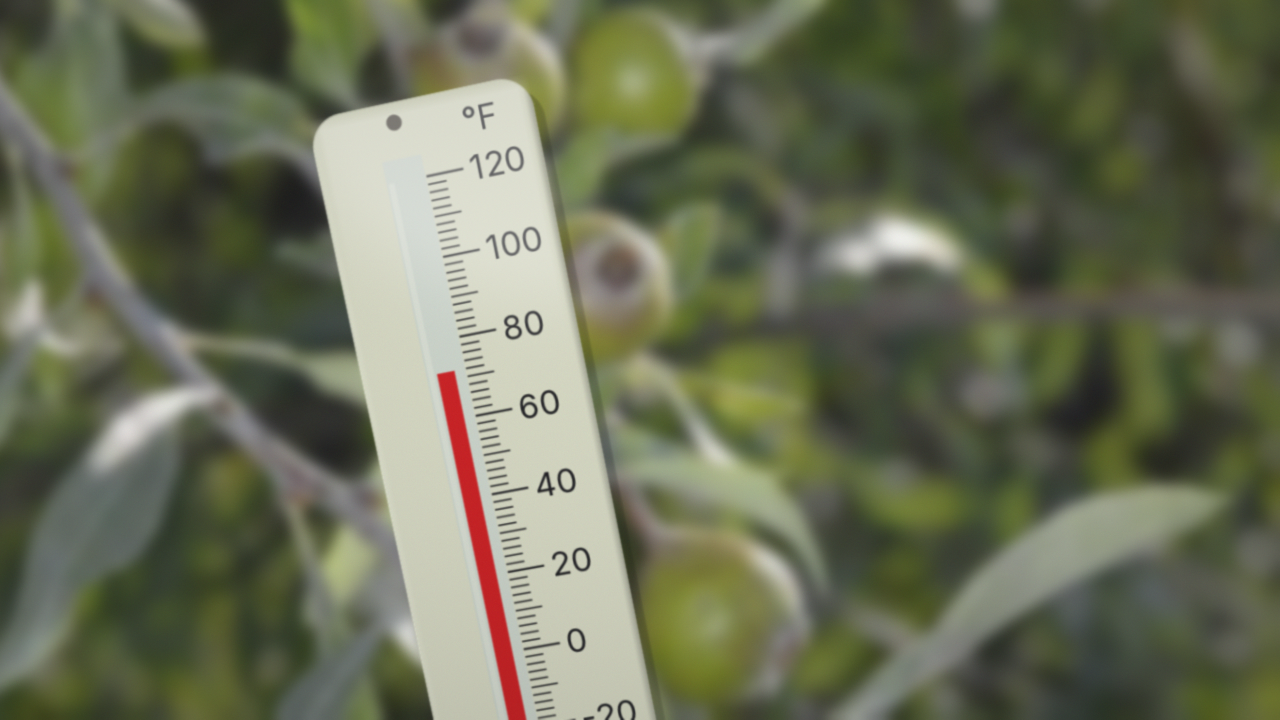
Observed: 72 °F
